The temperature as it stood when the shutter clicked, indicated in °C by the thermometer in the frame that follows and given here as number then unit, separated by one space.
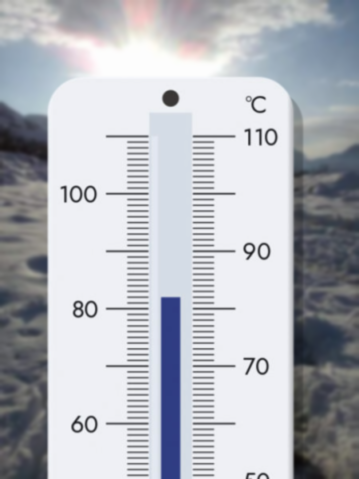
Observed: 82 °C
